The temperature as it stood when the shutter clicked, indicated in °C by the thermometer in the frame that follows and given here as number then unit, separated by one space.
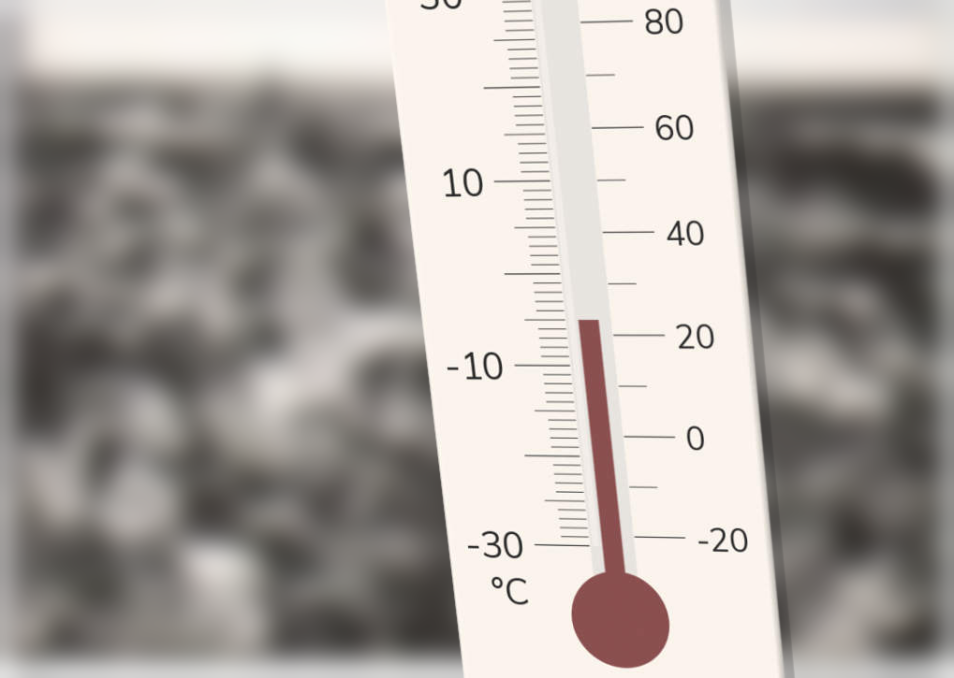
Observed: -5 °C
